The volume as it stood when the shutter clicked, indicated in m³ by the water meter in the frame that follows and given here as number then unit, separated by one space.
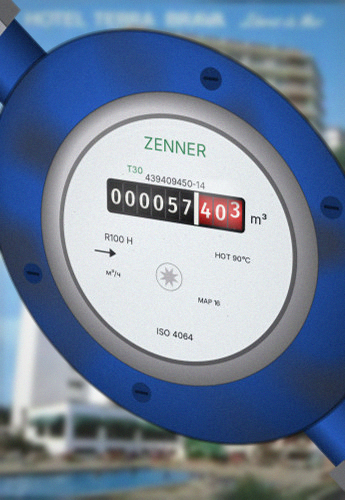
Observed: 57.403 m³
